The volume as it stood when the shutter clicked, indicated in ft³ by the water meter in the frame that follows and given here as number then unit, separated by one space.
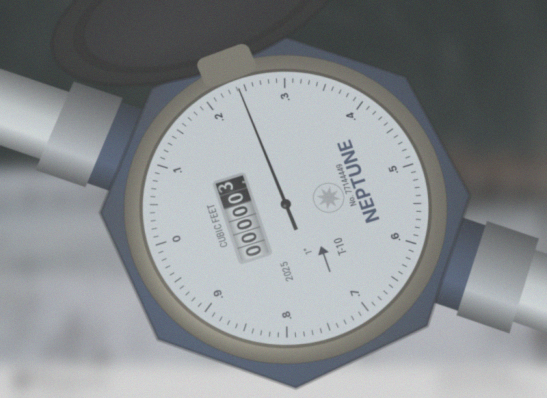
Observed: 3.24 ft³
